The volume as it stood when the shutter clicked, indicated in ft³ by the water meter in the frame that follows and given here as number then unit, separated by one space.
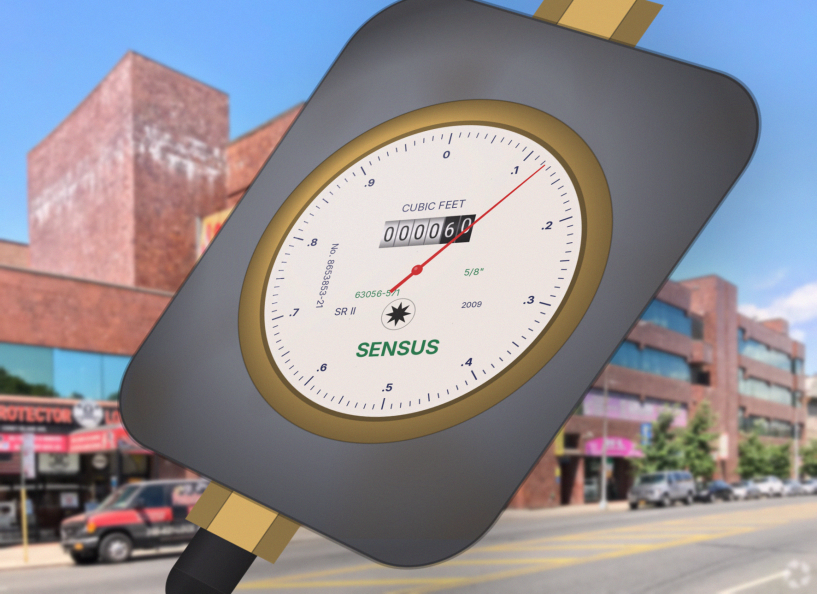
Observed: 60.12 ft³
